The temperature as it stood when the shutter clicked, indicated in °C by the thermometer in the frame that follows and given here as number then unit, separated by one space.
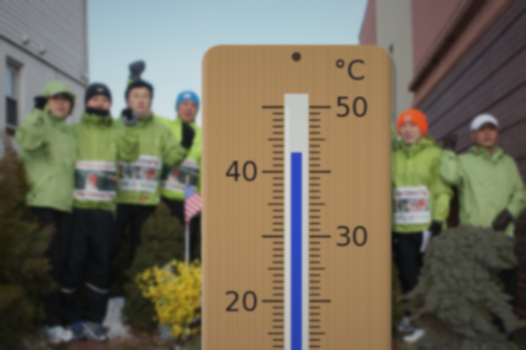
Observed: 43 °C
